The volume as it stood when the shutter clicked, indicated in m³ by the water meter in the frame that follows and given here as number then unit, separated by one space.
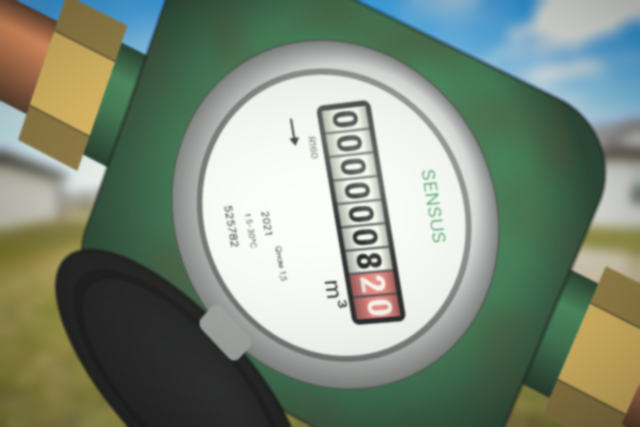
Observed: 8.20 m³
